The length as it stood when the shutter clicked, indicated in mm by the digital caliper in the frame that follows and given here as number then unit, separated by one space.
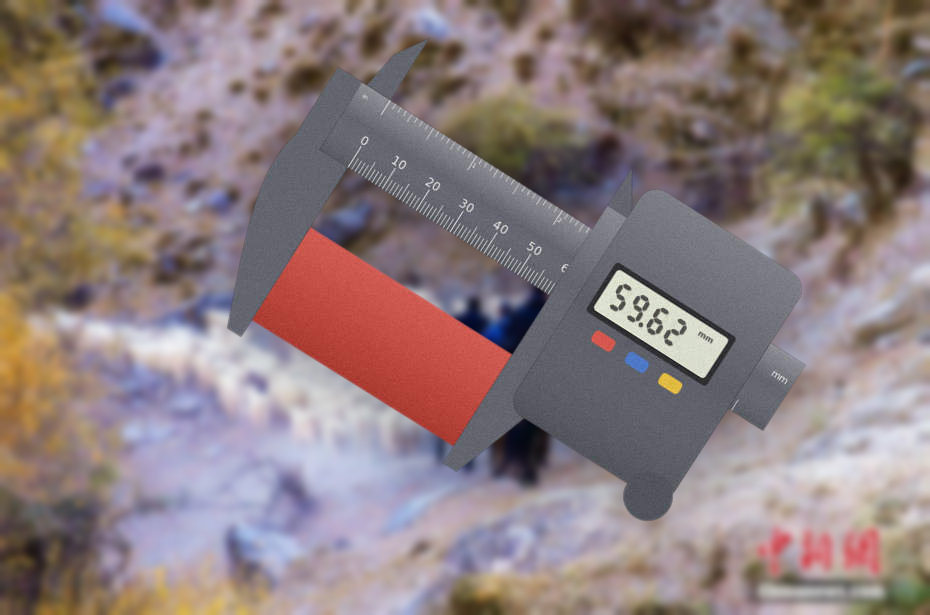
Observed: 59.62 mm
